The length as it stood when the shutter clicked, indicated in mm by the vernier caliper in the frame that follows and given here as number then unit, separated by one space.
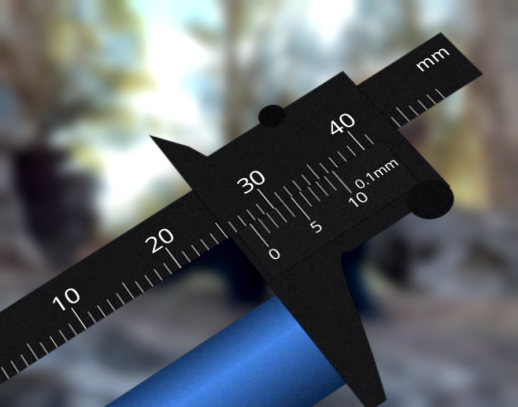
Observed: 27.4 mm
